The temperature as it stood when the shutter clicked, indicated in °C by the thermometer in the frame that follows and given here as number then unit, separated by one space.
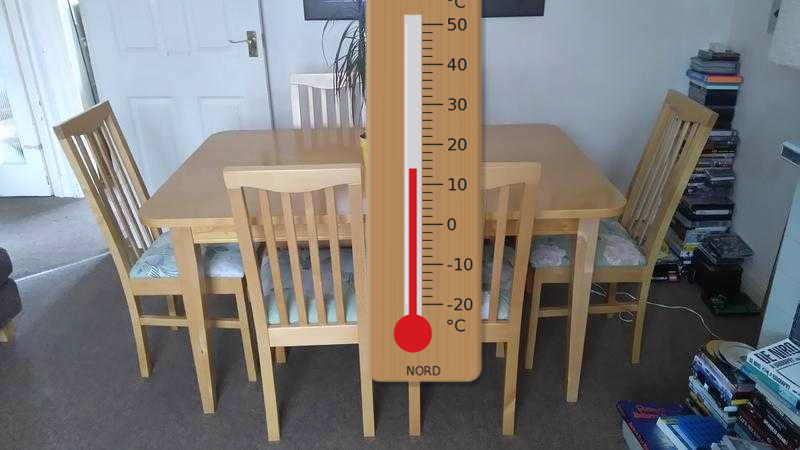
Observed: 14 °C
